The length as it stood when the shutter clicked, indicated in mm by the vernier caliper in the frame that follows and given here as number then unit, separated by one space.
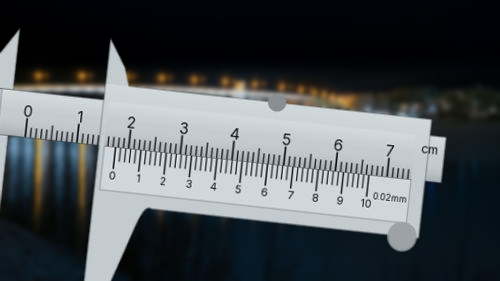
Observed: 17.5 mm
